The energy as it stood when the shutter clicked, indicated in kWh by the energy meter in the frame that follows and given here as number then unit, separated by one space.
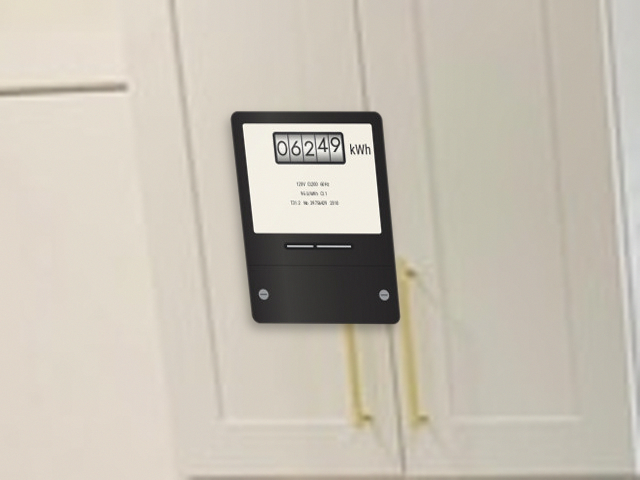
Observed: 6249 kWh
